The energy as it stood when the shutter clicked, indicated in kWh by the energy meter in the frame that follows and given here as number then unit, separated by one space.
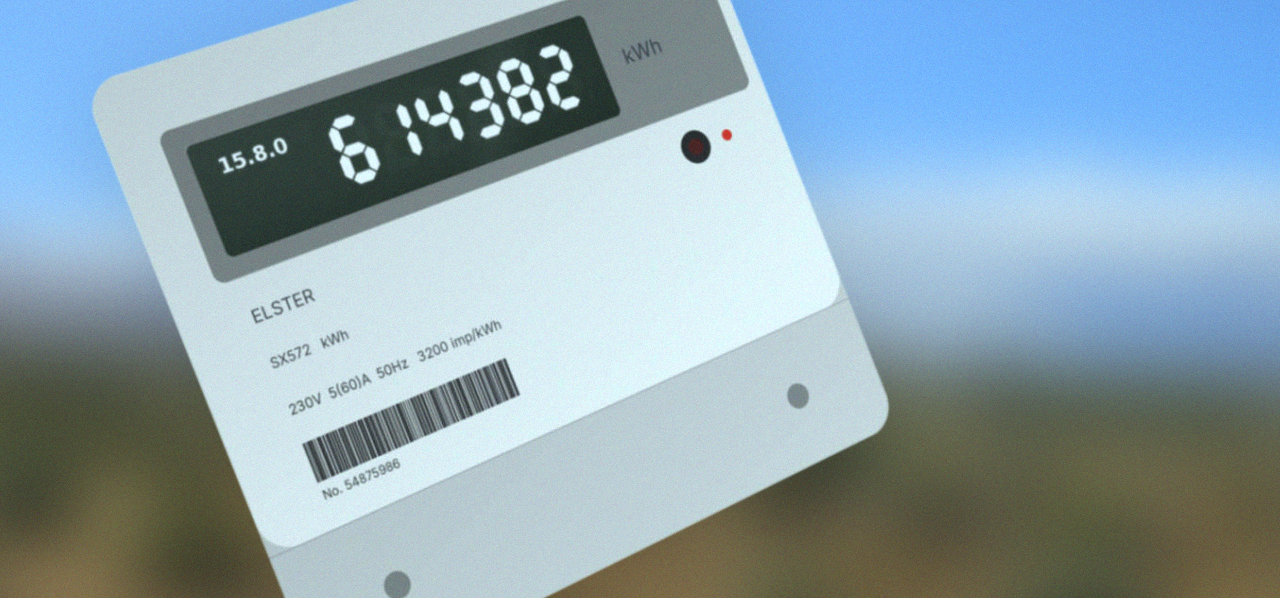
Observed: 614382 kWh
